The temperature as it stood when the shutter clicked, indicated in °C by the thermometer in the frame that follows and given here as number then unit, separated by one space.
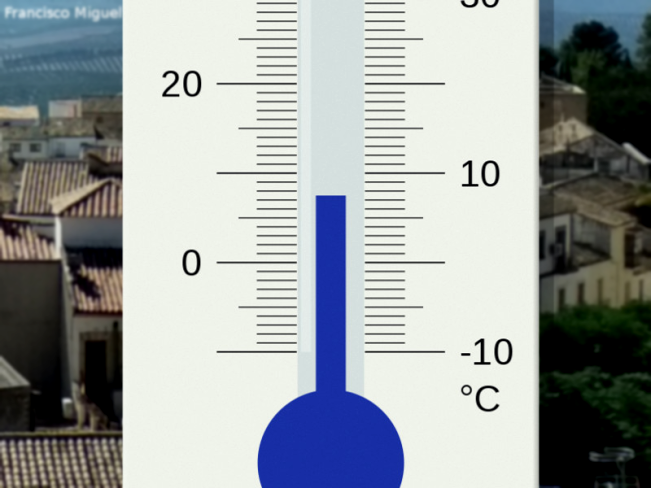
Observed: 7.5 °C
